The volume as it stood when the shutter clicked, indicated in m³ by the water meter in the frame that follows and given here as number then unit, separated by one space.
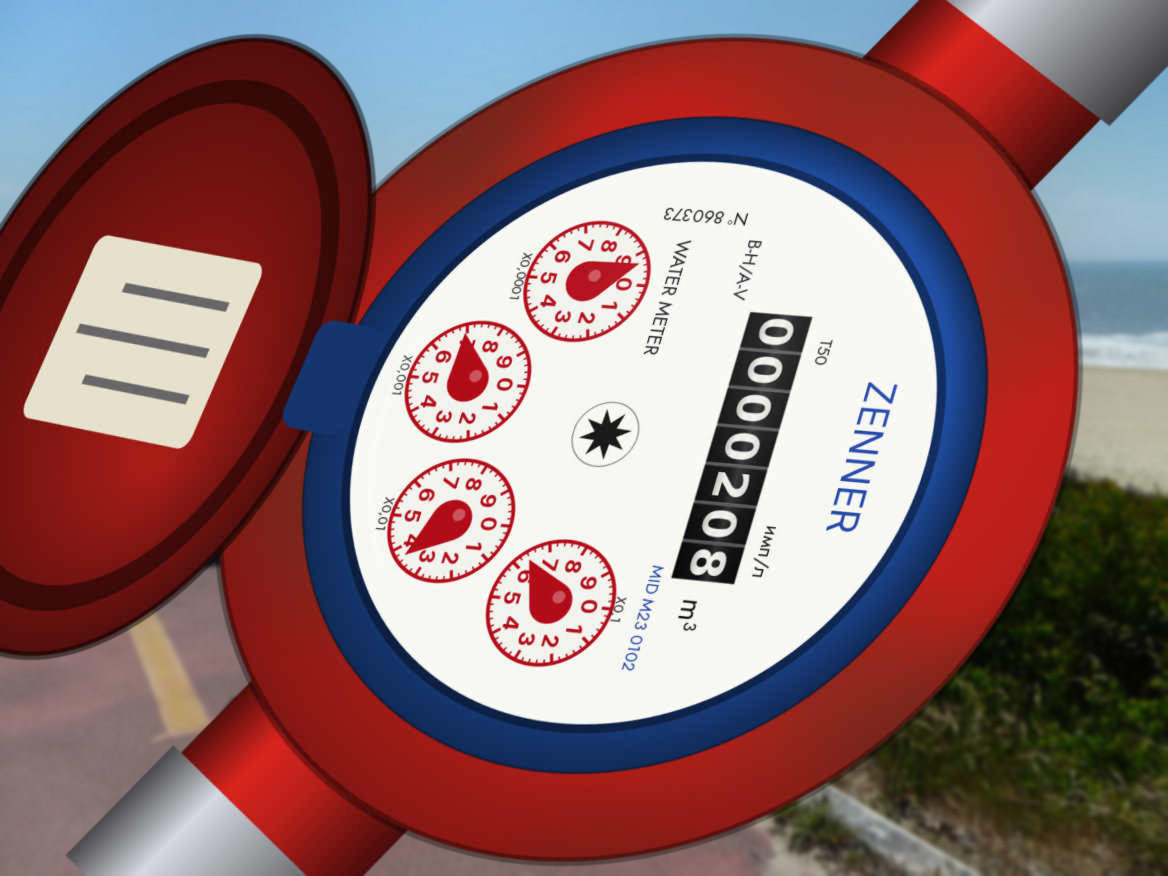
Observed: 208.6369 m³
